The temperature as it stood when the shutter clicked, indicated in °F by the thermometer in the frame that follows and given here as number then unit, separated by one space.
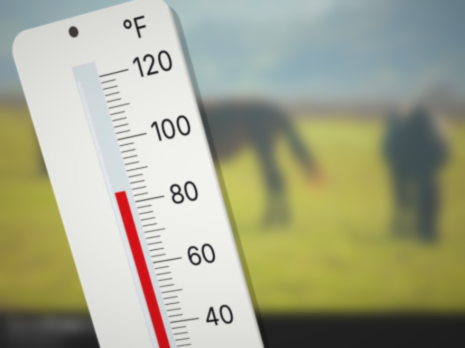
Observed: 84 °F
